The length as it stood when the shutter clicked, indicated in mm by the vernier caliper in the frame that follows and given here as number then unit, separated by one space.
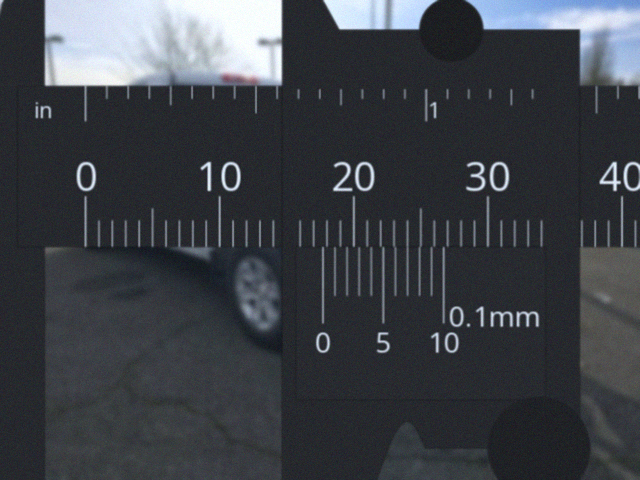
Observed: 17.7 mm
